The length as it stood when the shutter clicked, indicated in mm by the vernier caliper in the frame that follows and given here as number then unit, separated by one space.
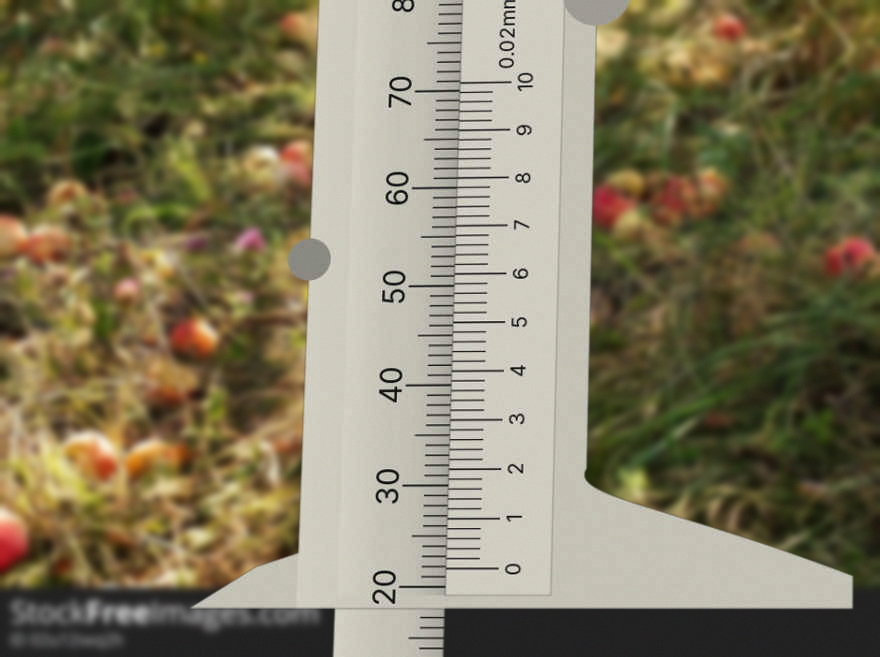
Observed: 21.8 mm
